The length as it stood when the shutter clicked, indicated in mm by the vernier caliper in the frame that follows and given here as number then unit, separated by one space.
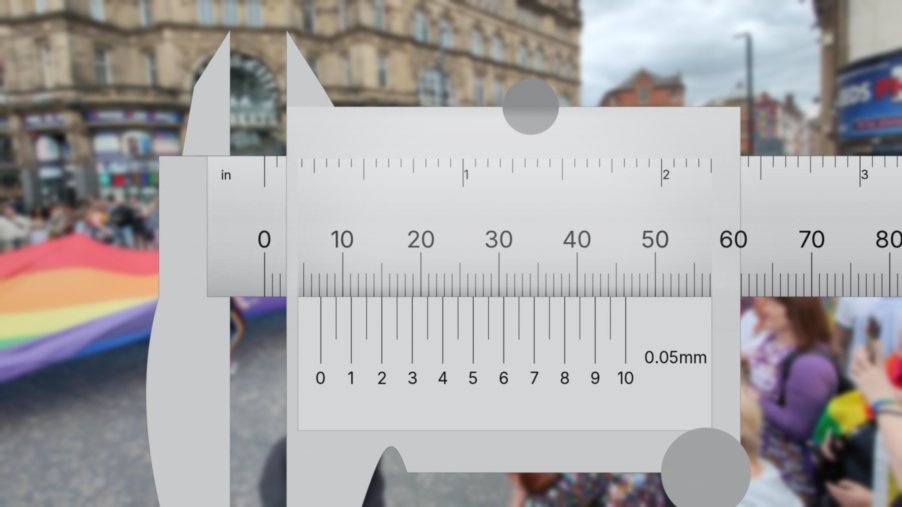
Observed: 7.2 mm
